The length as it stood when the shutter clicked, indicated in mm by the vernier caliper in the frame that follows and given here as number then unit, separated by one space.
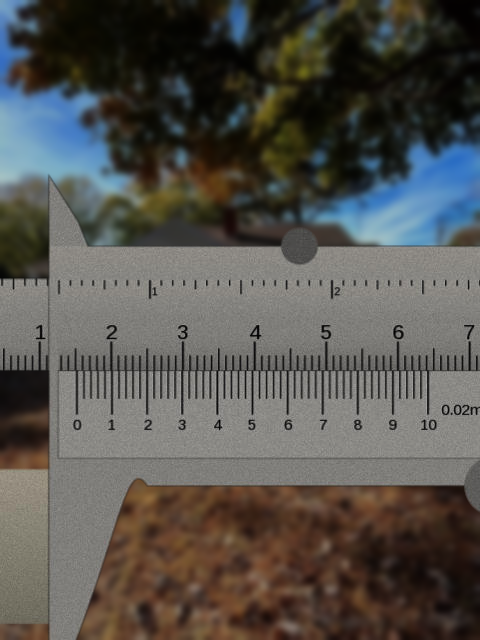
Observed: 15.2 mm
